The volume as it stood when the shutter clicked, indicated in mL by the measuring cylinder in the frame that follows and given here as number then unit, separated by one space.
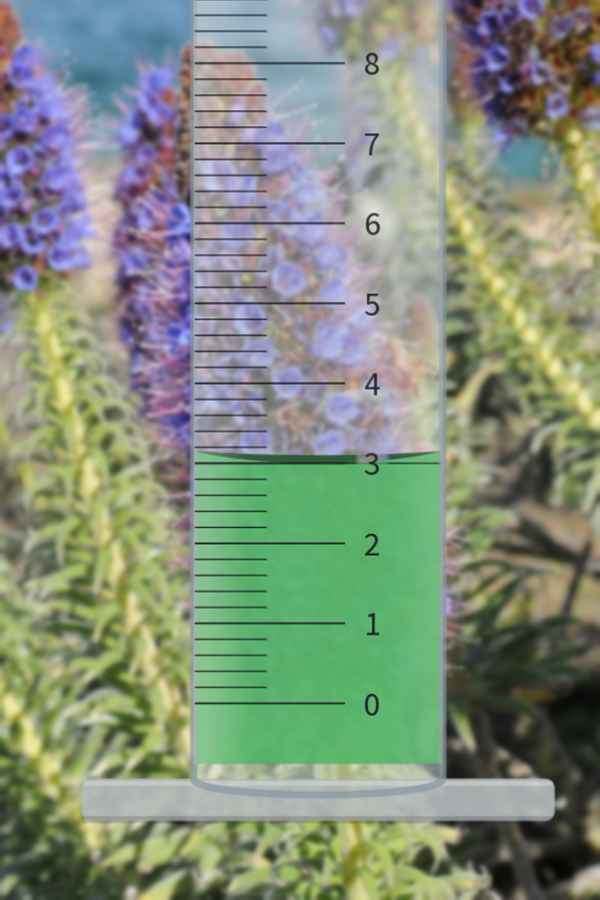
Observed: 3 mL
